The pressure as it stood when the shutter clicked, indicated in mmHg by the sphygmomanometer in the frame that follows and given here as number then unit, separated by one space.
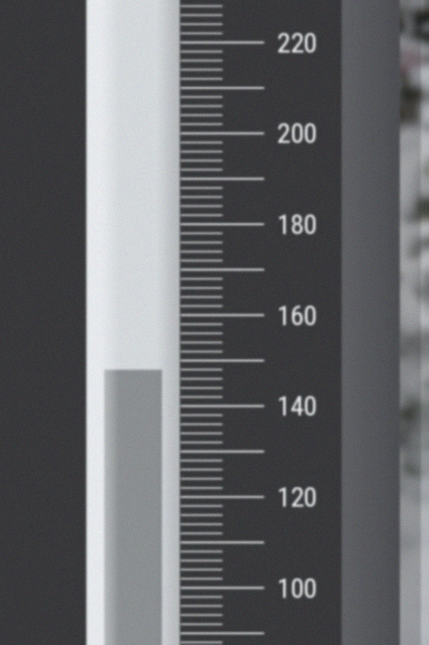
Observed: 148 mmHg
